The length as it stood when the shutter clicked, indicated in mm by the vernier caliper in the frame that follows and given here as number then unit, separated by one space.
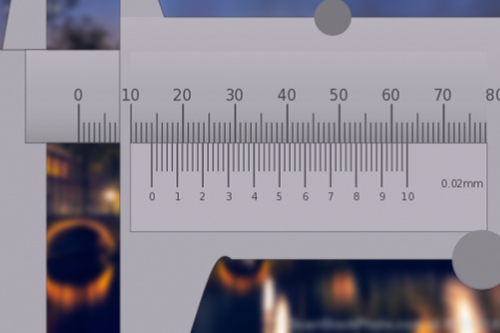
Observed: 14.0 mm
